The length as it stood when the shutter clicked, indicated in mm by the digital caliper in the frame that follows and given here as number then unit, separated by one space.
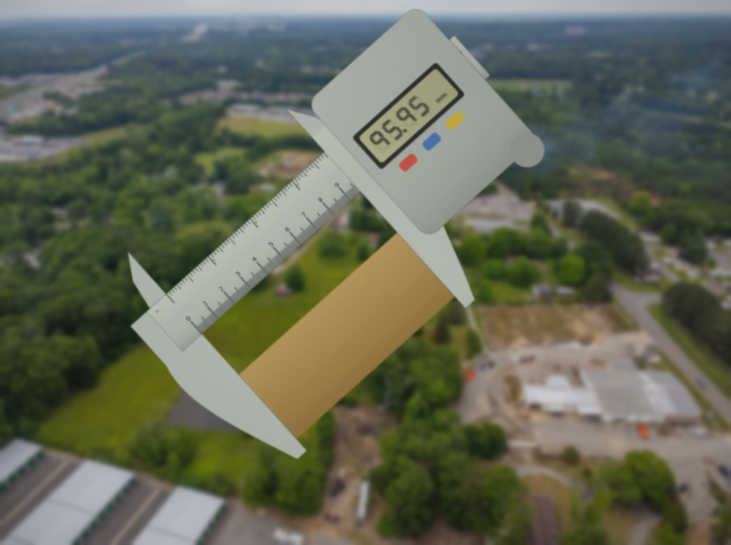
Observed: 95.95 mm
